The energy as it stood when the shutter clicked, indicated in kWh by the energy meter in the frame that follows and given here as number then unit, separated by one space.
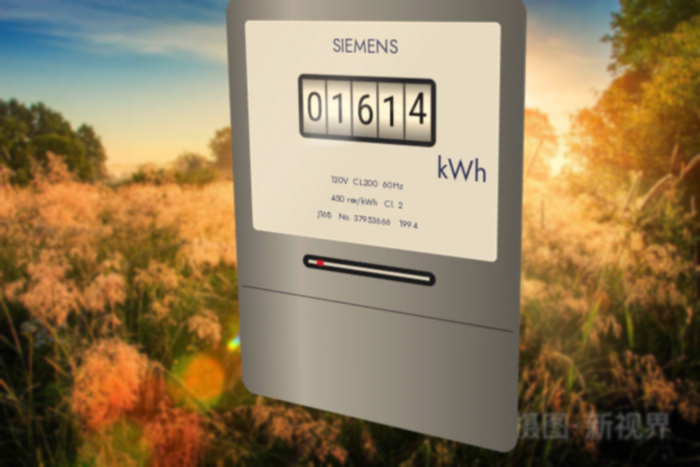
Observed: 1614 kWh
